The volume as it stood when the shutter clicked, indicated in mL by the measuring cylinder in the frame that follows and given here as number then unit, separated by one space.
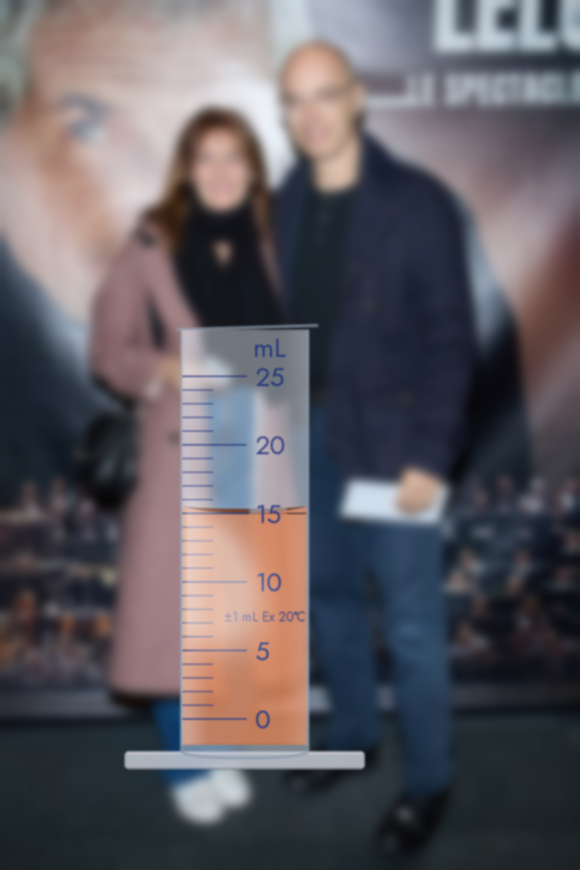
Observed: 15 mL
